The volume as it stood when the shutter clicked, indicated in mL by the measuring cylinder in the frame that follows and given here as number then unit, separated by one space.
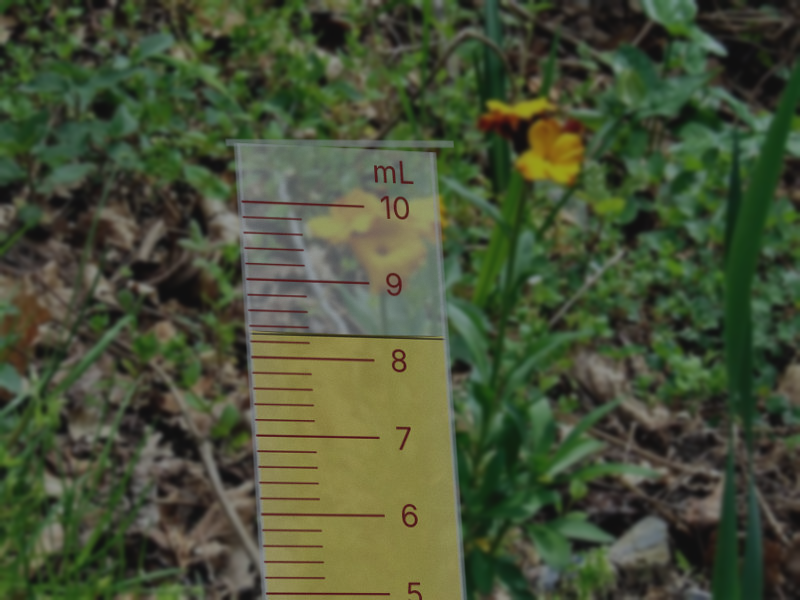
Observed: 8.3 mL
